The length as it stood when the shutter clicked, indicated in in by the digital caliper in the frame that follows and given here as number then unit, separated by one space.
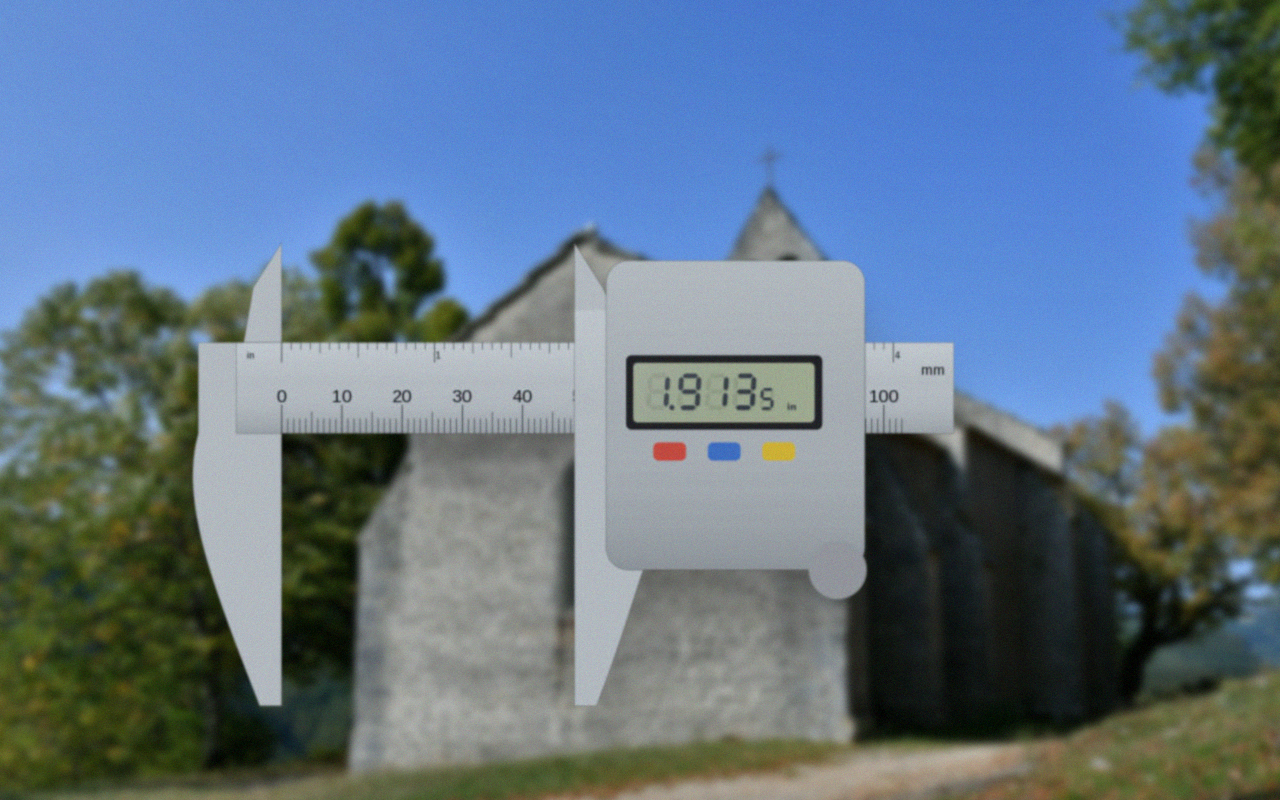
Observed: 1.9135 in
